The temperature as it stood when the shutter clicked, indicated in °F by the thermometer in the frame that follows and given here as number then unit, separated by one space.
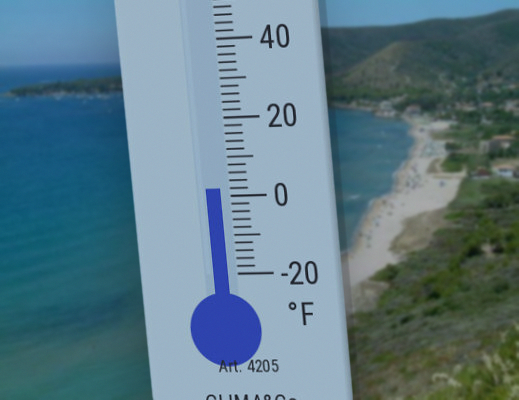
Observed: 2 °F
